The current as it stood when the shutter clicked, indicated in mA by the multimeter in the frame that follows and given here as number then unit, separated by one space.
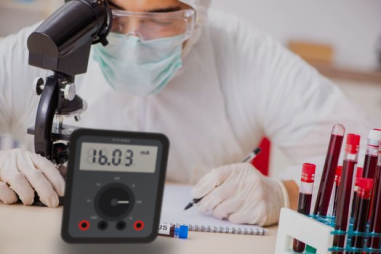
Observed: 16.03 mA
